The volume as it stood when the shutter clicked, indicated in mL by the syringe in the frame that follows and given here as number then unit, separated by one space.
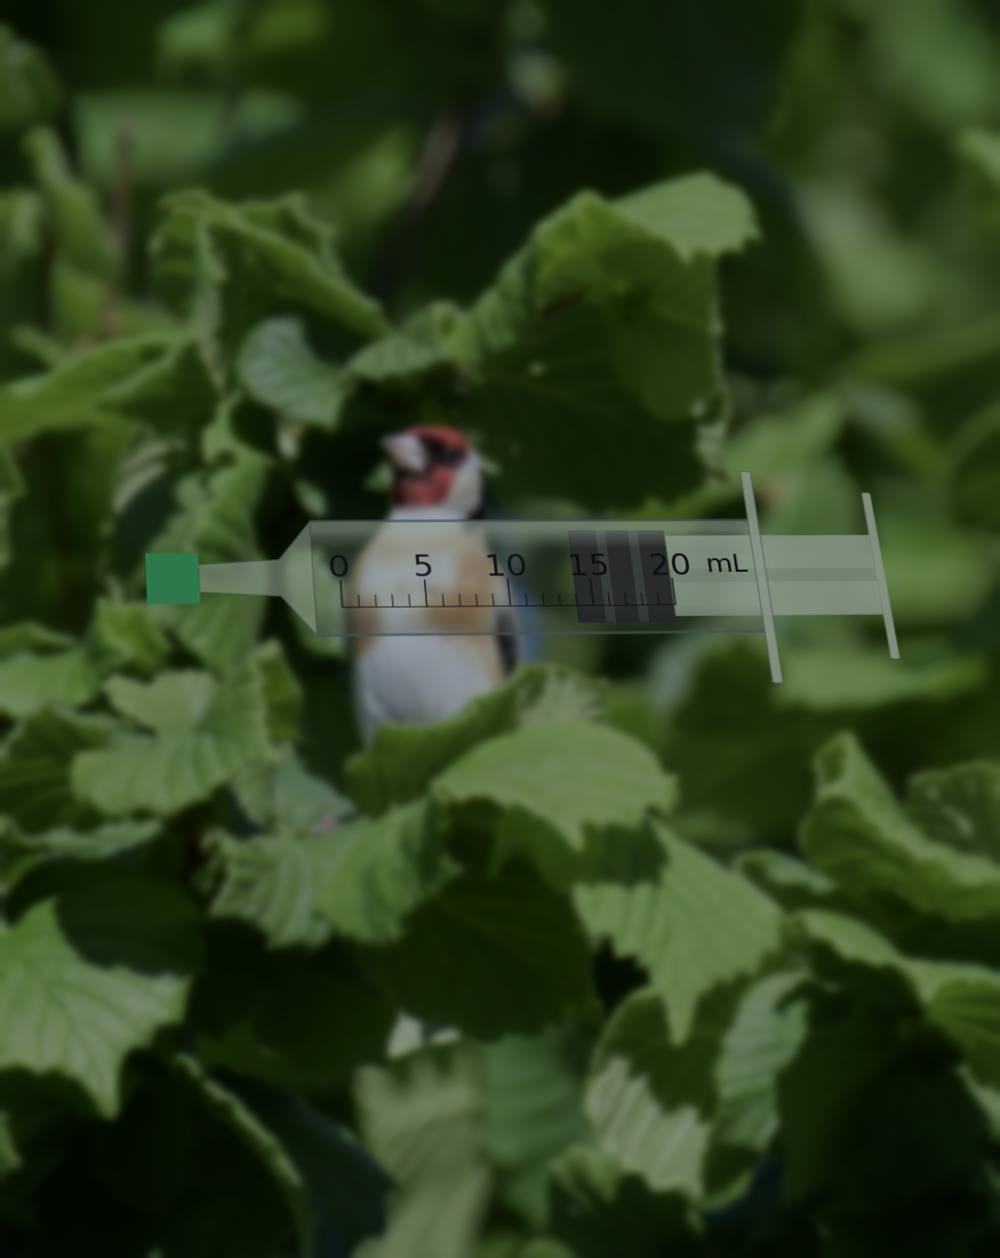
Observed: 14 mL
